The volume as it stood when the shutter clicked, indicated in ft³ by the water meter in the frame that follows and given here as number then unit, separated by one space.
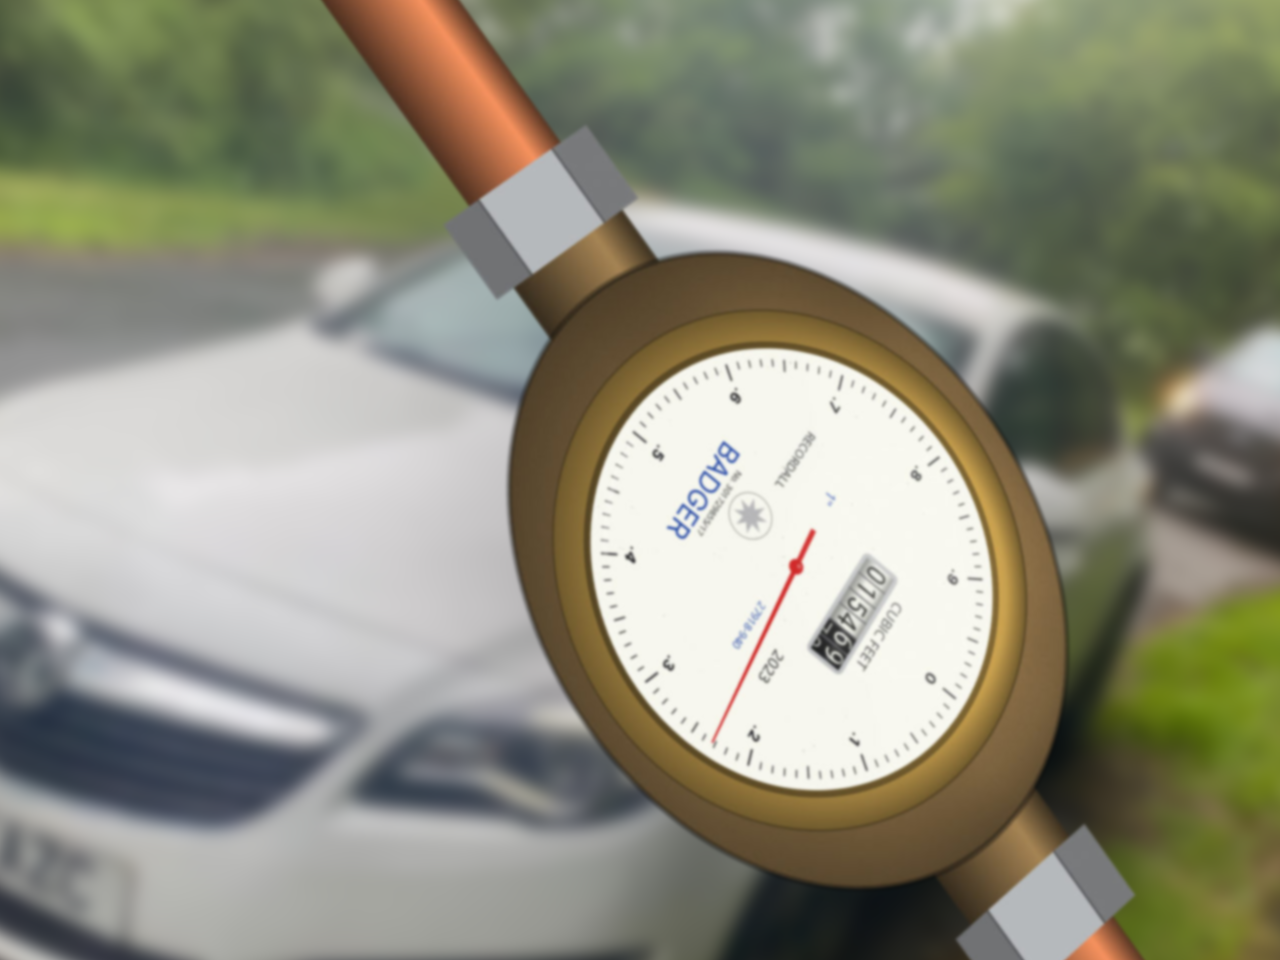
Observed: 15469.23 ft³
